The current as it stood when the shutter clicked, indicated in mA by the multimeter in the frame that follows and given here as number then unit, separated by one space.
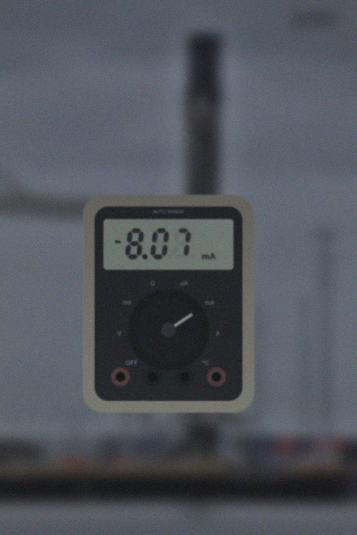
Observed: -8.07 mA
